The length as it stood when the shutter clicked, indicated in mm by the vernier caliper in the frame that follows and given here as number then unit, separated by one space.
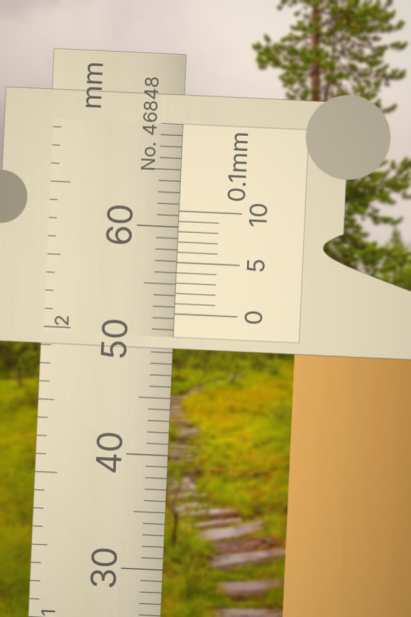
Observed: 52.4 mm
